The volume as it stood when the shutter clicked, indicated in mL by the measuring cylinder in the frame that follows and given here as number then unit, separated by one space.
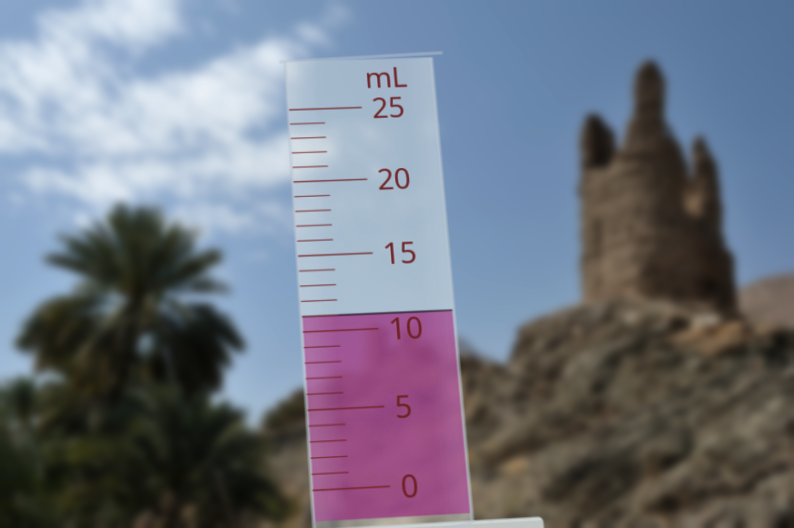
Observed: 11 mL
